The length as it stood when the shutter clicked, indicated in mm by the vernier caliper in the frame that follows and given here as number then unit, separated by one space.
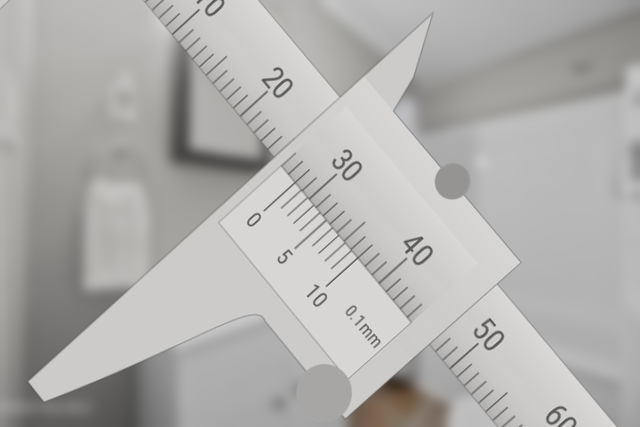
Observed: 28.0 mm
